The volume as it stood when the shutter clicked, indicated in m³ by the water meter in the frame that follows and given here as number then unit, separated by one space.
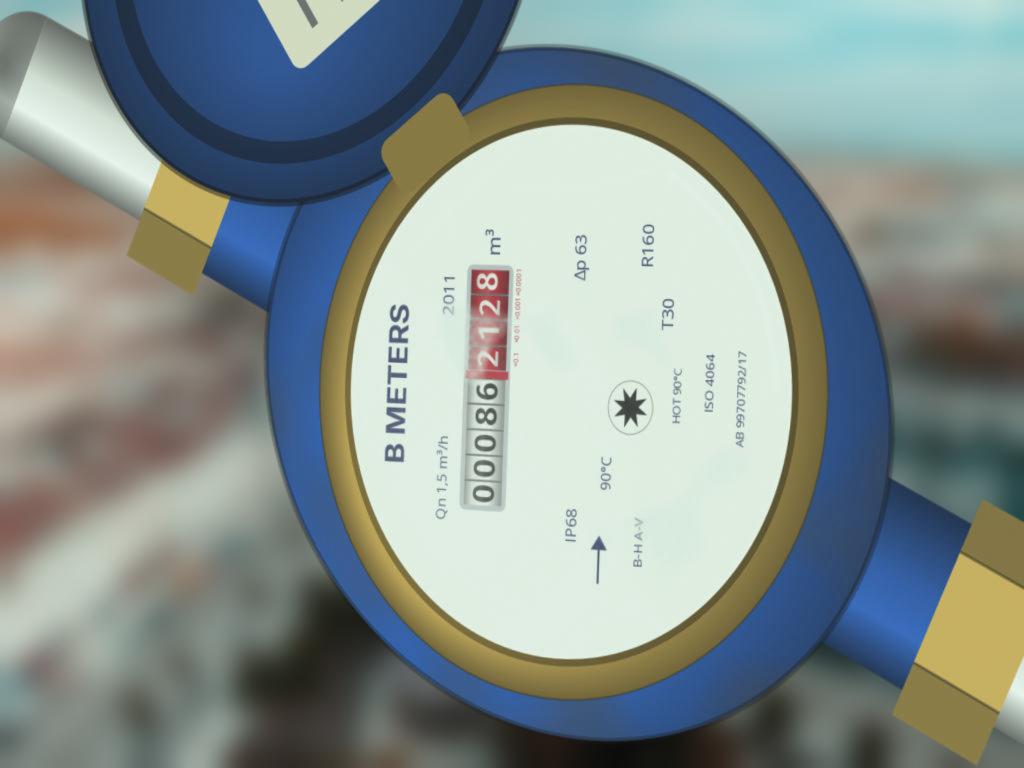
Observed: 86.2128 m³
